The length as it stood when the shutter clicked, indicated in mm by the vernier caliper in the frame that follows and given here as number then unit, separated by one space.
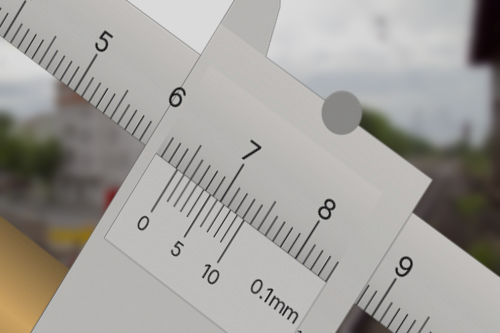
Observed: 64.2 mm
